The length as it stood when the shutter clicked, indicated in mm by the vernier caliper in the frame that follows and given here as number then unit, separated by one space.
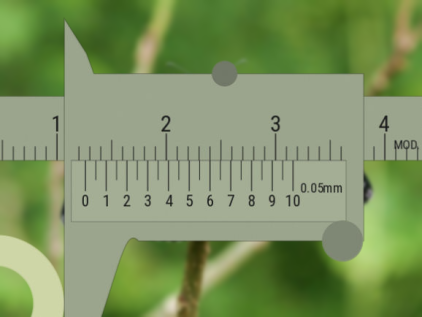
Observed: 12.6 mm
